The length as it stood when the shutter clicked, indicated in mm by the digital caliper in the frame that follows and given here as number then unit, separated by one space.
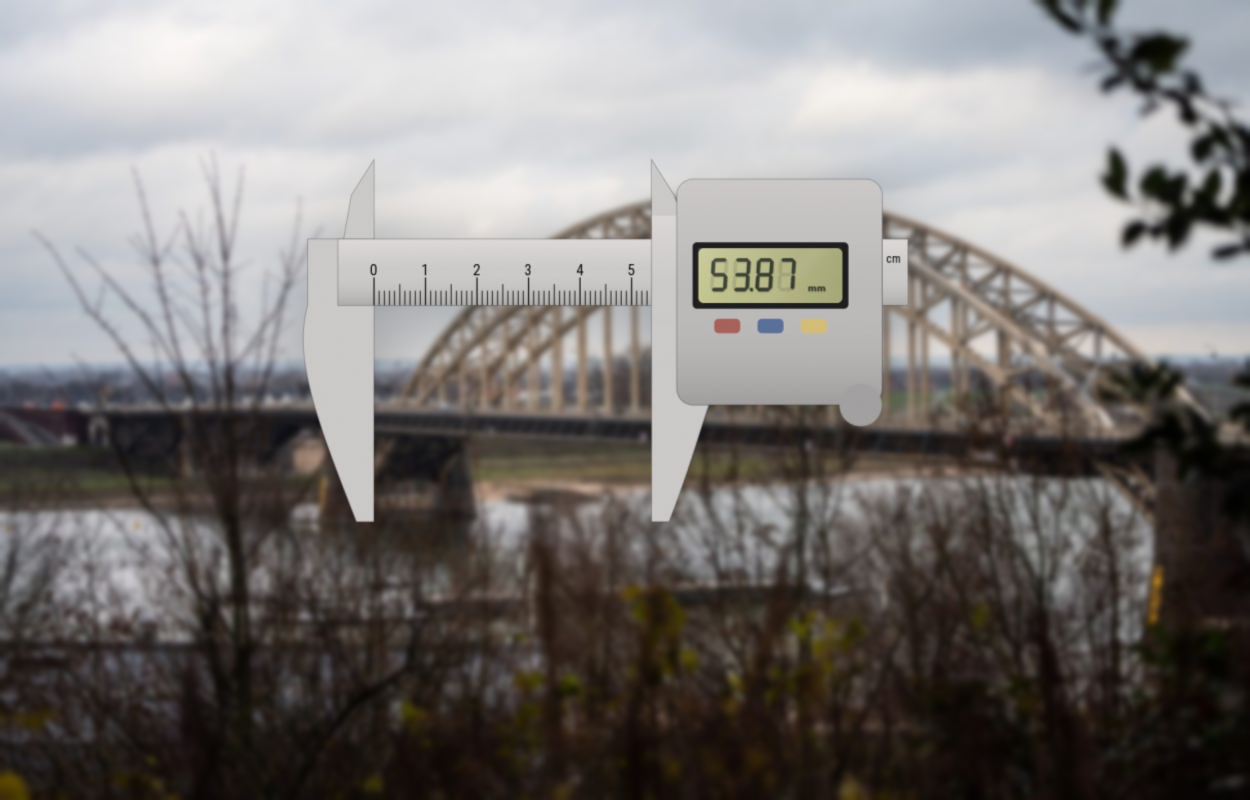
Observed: 53.87 mm
